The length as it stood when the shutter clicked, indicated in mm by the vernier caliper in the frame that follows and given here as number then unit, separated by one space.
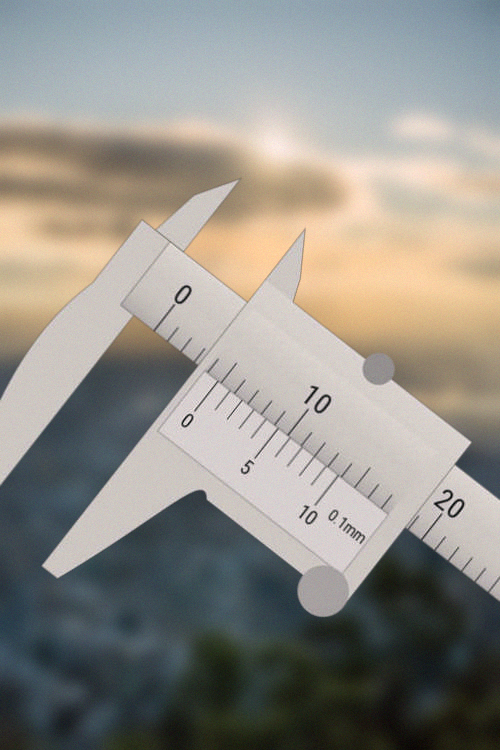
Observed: 4.8 mm
